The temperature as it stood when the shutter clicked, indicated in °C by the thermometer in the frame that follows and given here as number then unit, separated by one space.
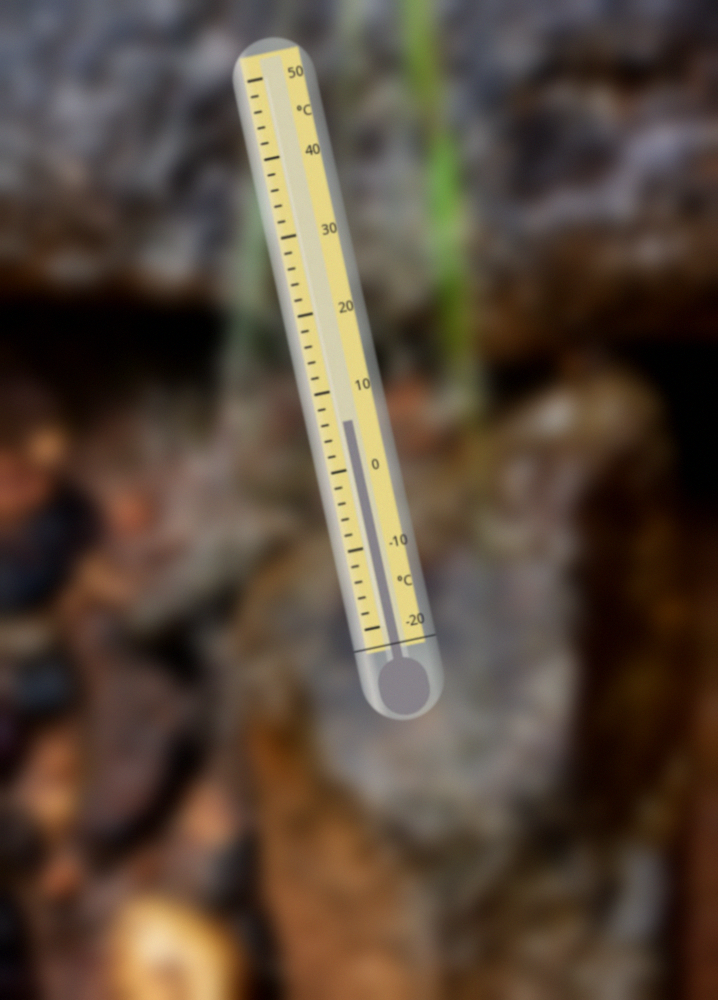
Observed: 6 °C
